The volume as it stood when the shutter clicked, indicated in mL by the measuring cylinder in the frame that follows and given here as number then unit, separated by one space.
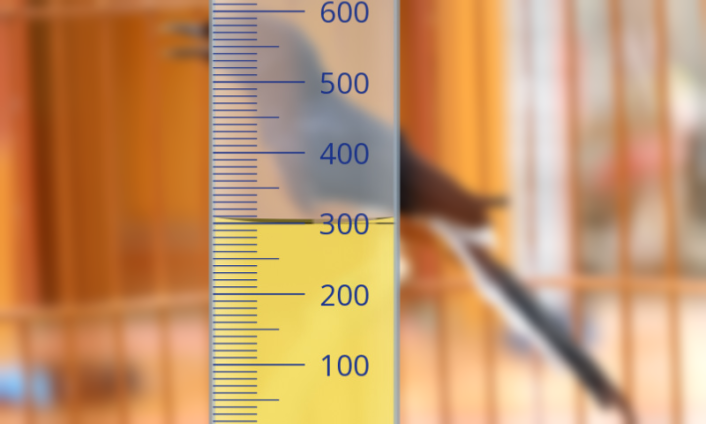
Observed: 300 mL
